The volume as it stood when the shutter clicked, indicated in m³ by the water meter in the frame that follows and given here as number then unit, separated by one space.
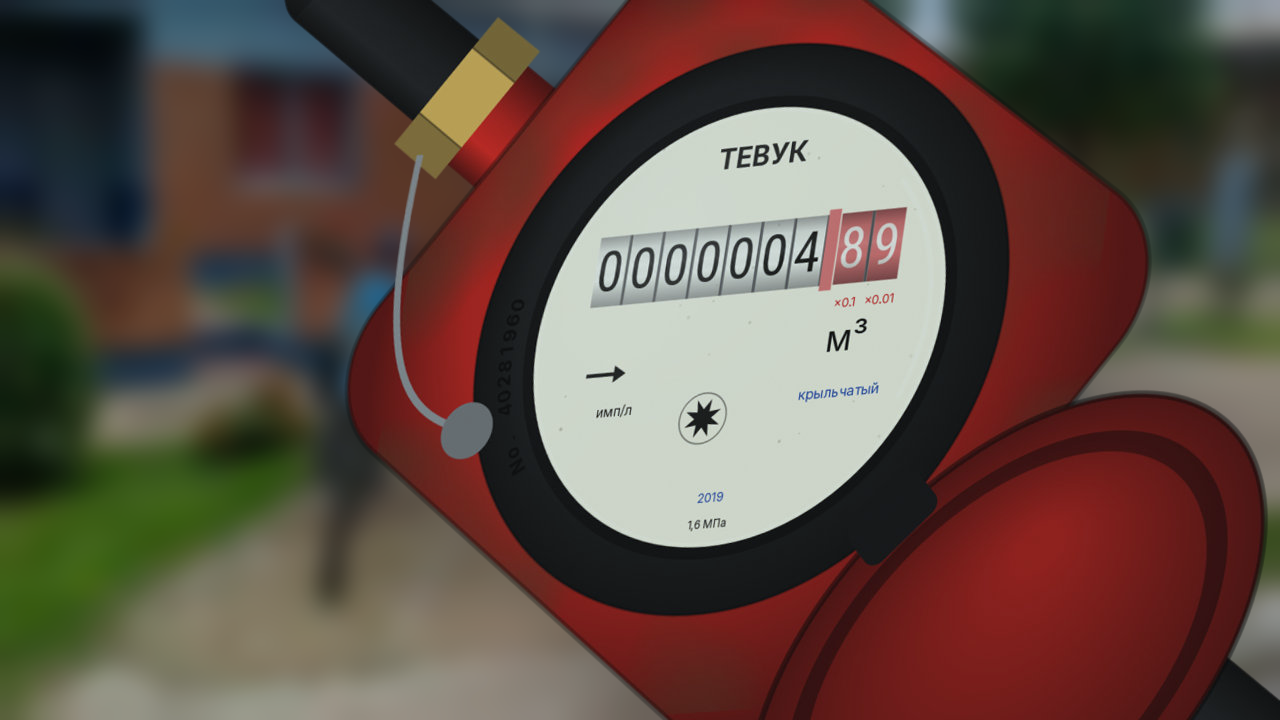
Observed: 4.89 m³
